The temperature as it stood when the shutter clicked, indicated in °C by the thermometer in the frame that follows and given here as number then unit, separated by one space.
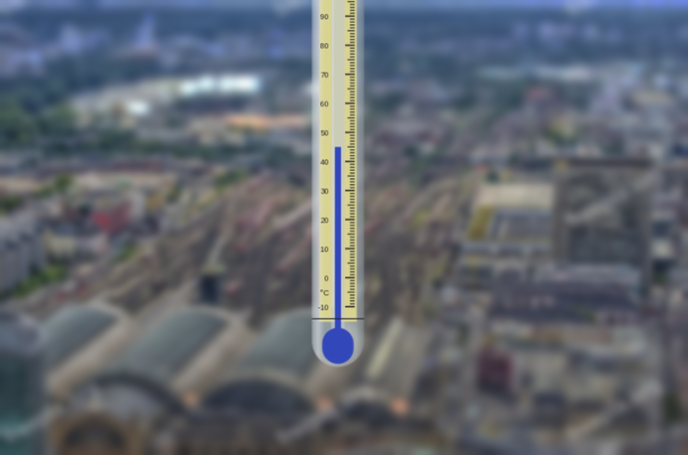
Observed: 45 °C
